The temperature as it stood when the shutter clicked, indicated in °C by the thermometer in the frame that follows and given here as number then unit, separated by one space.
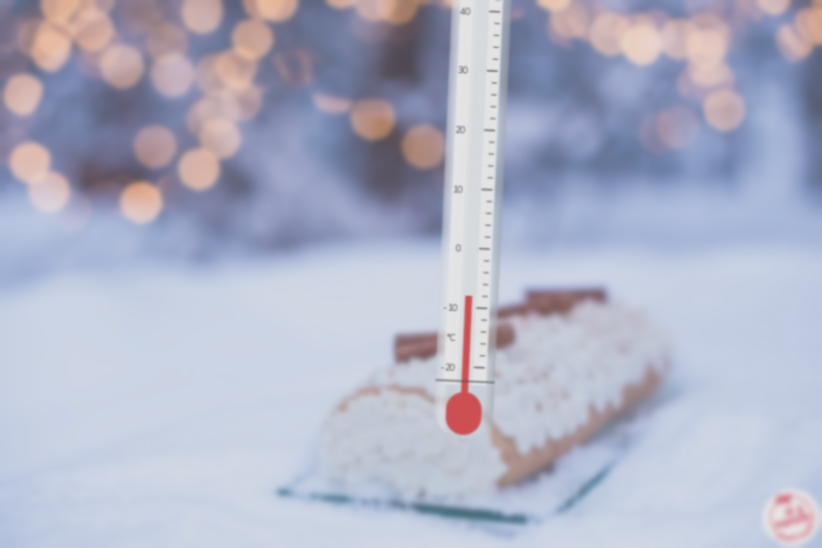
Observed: -8 °C
